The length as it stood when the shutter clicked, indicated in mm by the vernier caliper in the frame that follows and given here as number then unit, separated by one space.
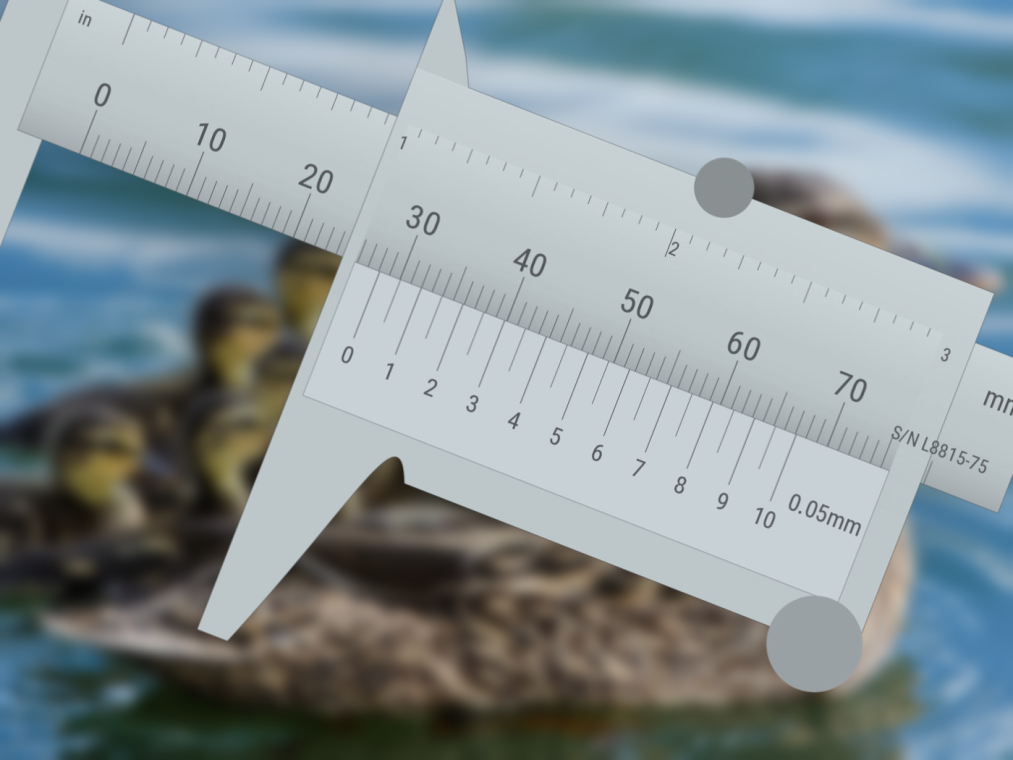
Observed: 28.1 mm
